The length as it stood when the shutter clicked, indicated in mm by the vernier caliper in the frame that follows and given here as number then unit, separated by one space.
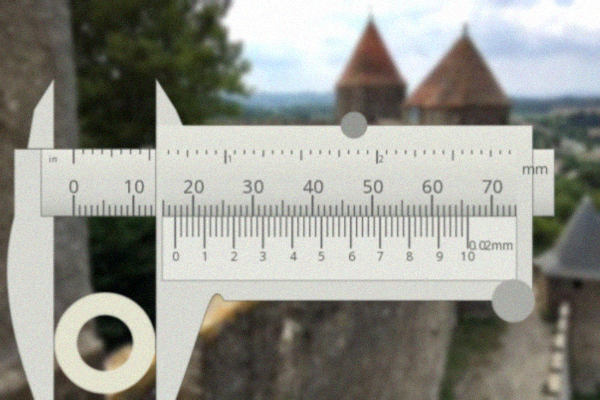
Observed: 17.0 mm
